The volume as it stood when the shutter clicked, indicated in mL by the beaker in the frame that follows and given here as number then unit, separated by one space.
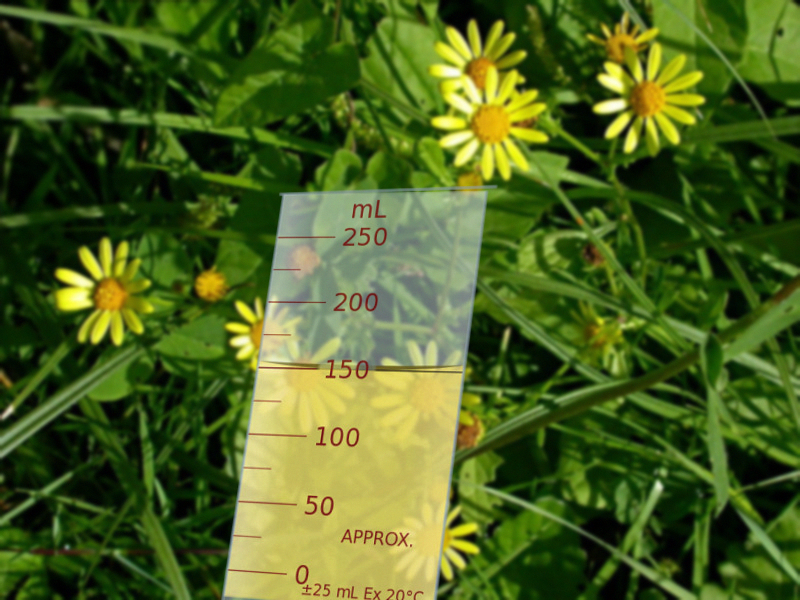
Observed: 150 mL
